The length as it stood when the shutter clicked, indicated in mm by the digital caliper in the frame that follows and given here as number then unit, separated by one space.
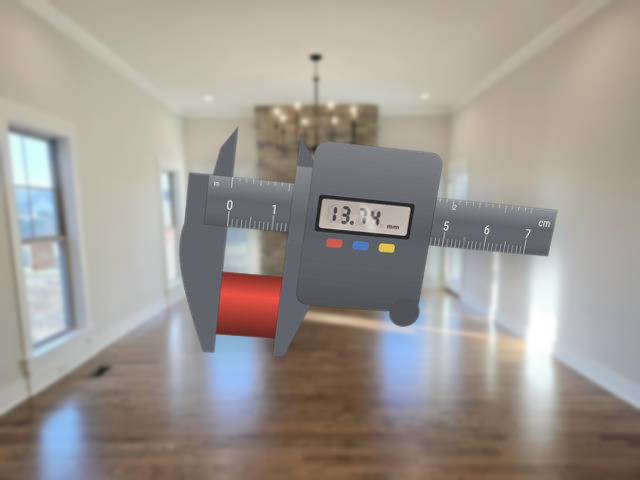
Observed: 13.74 mm
